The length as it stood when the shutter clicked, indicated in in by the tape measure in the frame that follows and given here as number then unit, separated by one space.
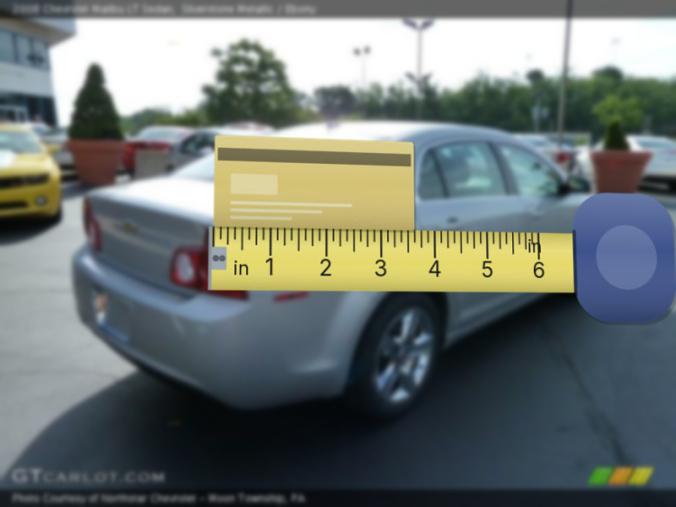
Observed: 3.625 in
